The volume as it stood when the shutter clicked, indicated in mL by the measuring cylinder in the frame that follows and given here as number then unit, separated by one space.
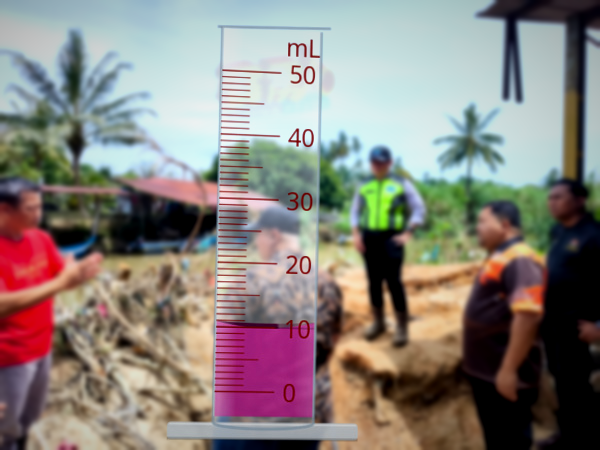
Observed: 10 mL
